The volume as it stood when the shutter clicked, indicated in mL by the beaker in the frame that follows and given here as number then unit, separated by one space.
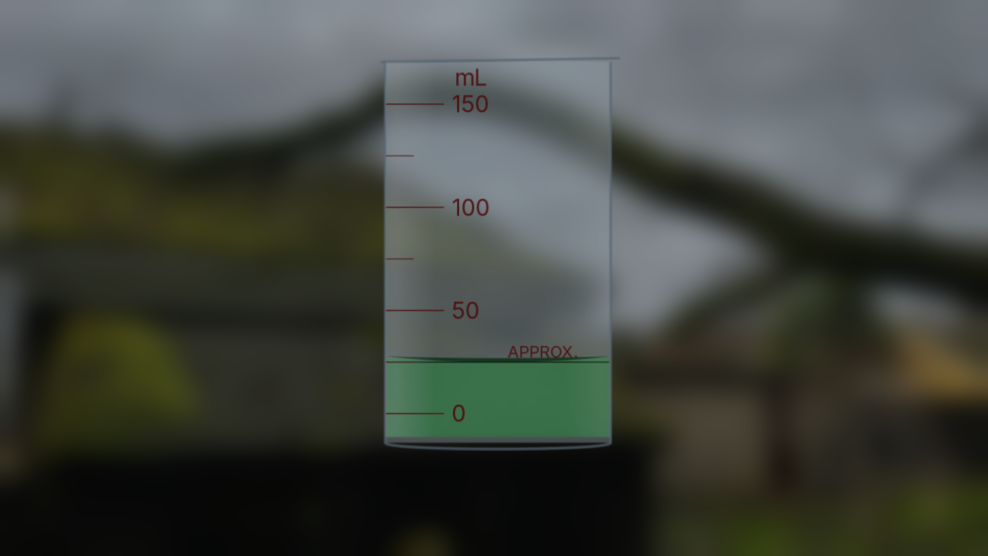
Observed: 25 mL
